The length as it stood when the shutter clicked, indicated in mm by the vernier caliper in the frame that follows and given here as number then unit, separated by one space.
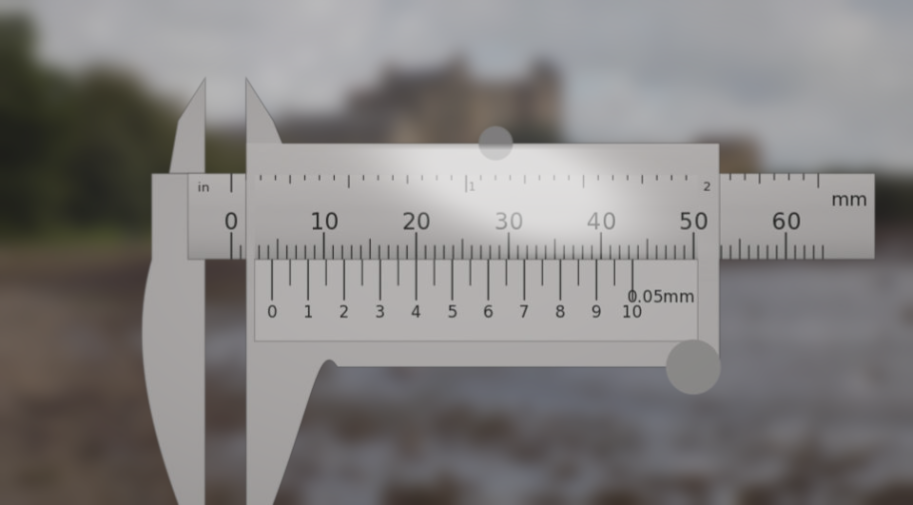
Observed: 4.4 mm
